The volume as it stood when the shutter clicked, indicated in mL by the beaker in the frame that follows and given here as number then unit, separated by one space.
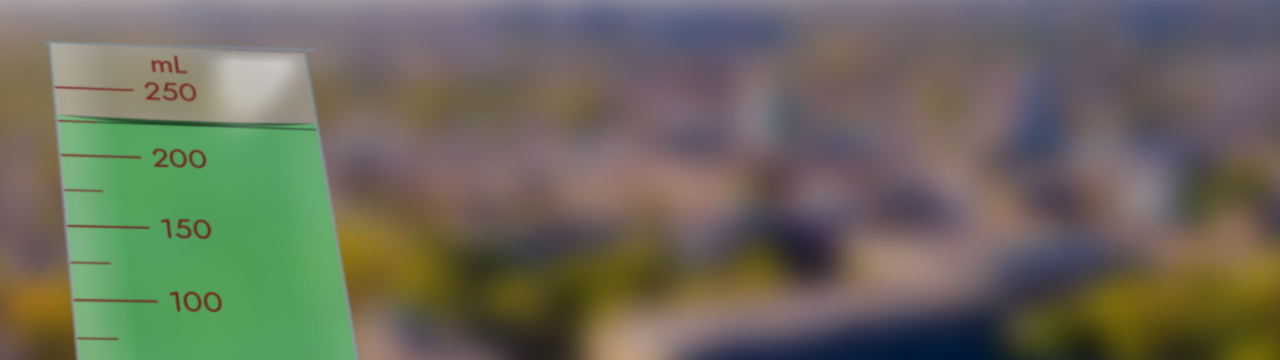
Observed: 225 mL
